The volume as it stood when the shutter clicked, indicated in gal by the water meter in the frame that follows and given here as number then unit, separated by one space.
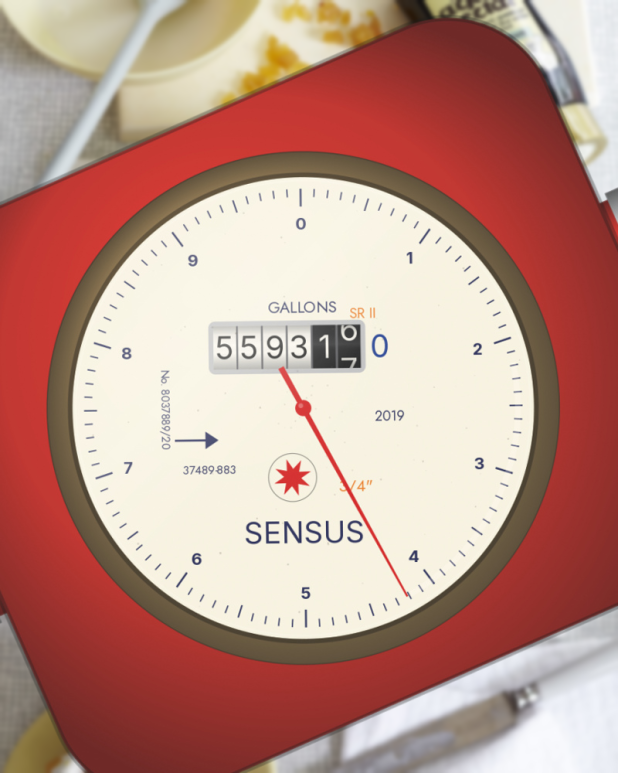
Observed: 5593164.2 gal
